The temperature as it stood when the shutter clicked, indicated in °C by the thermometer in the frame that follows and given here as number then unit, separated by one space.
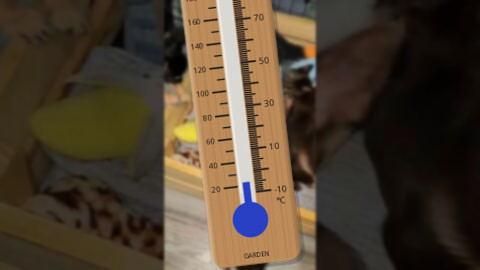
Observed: -5 °C
